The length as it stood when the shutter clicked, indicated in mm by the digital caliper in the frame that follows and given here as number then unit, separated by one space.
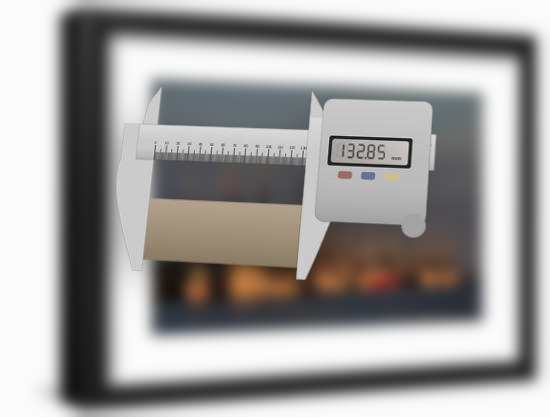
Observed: 132.85 mm
